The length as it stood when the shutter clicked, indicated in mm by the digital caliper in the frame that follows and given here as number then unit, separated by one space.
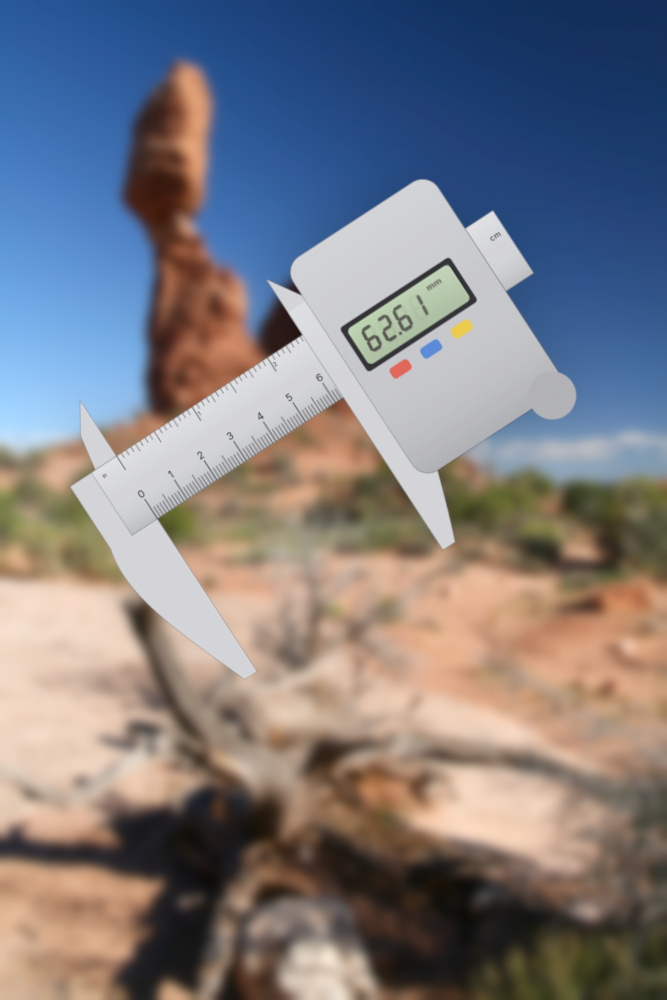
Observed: 62.61 mm
